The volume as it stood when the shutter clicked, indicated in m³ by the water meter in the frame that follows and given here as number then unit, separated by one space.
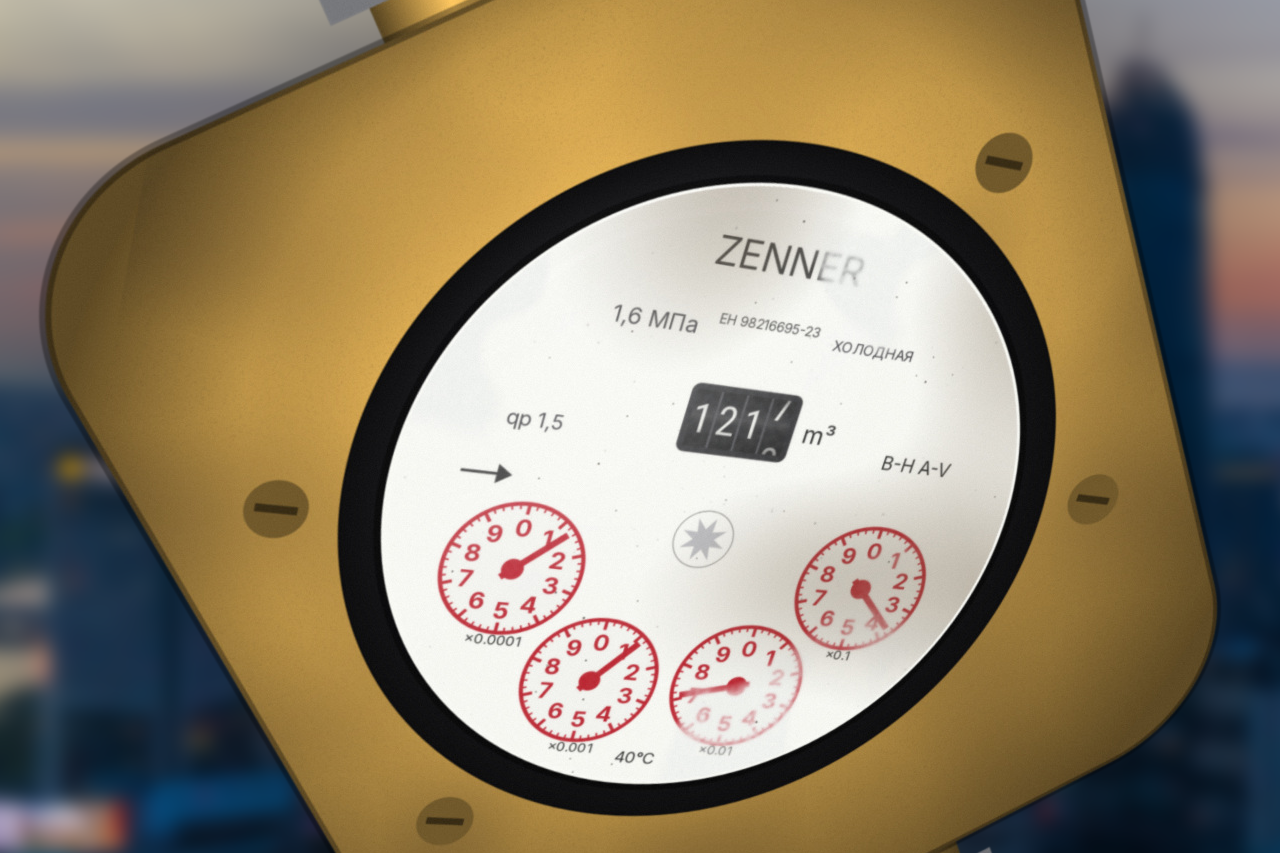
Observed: 1217.3711 m³
